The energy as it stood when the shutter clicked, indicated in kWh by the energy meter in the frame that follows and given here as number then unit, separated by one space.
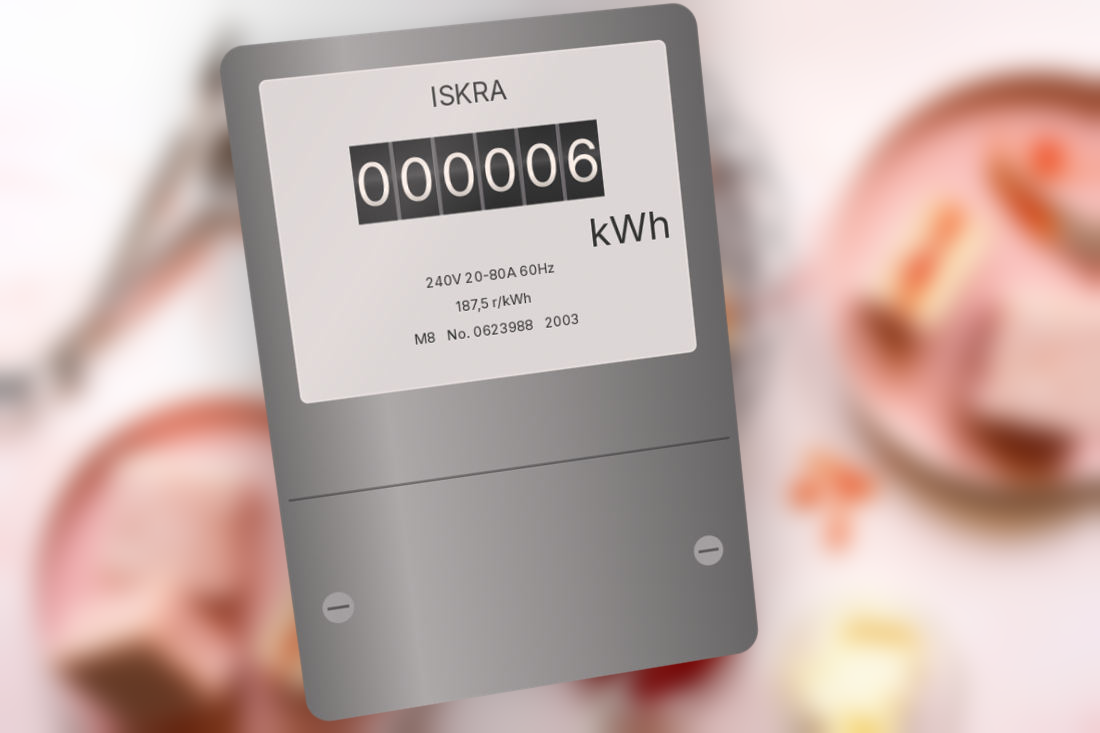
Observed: 6 kWh
